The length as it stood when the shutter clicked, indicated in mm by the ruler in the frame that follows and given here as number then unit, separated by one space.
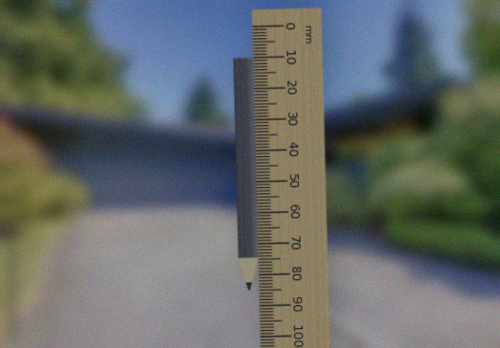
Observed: 75 mm
